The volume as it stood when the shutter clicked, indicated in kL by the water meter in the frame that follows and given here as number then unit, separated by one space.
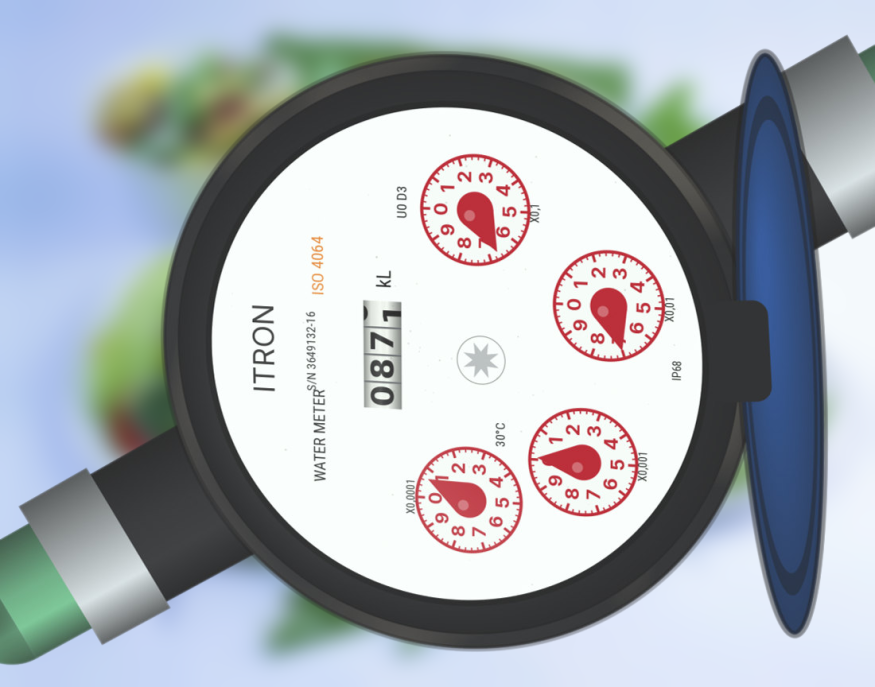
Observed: 870.6700 kL
